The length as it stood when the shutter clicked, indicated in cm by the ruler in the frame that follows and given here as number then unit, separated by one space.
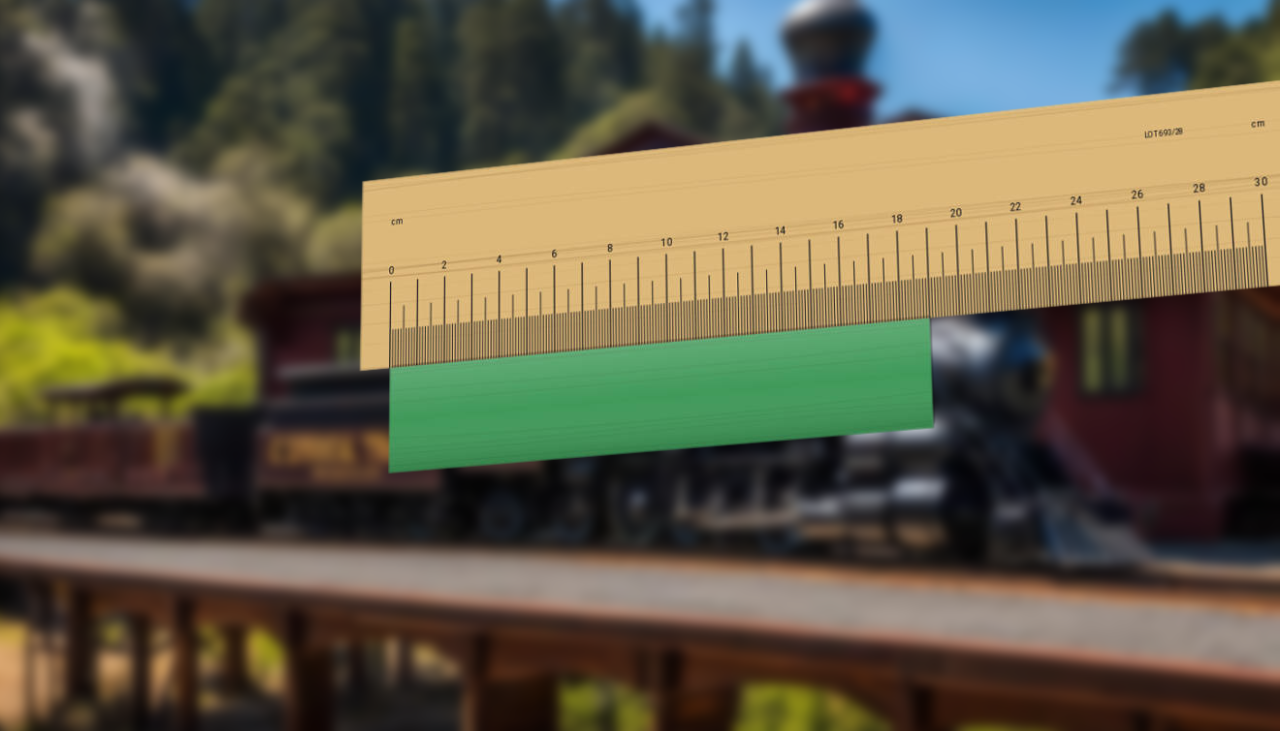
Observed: 19 cm
